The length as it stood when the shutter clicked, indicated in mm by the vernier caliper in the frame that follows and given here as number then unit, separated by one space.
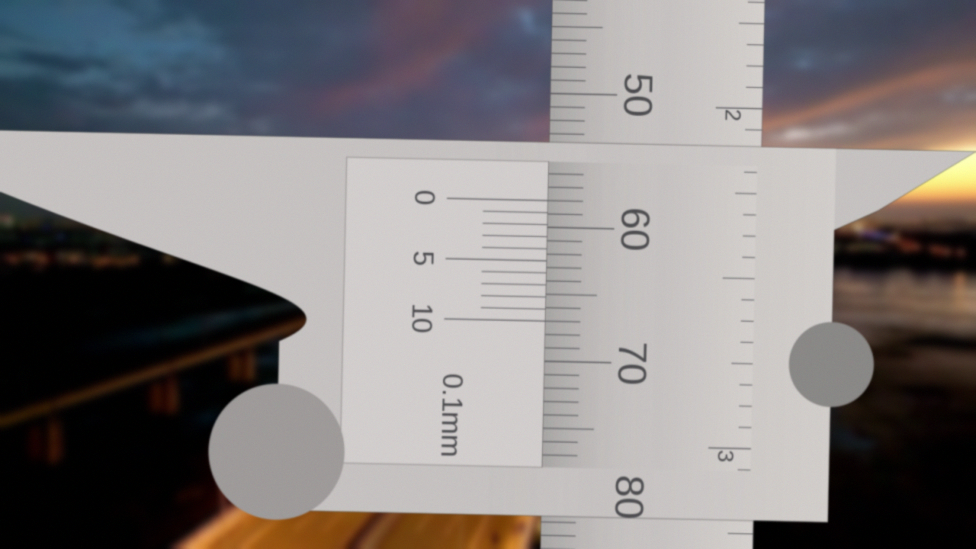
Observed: 58.0 mm
